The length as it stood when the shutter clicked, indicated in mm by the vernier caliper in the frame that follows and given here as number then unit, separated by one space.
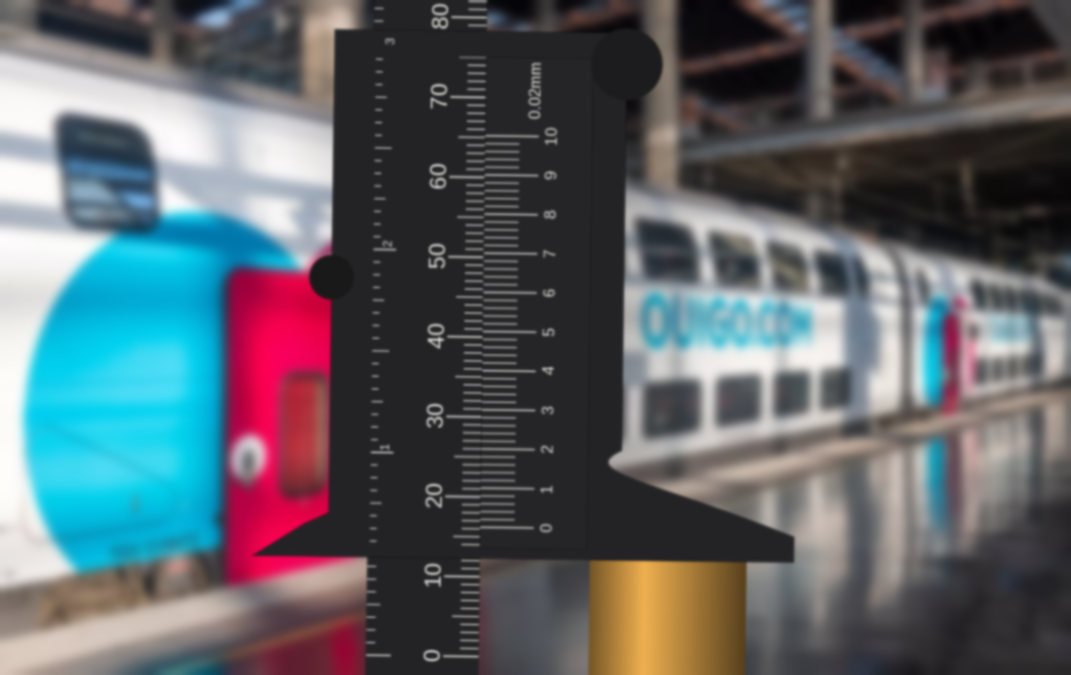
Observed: 16.2 mm
